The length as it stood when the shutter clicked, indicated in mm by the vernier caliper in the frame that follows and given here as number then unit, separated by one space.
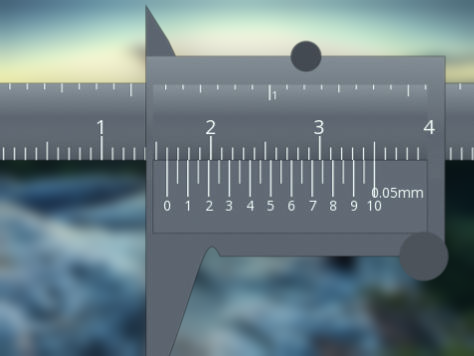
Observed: 16.0 mm
